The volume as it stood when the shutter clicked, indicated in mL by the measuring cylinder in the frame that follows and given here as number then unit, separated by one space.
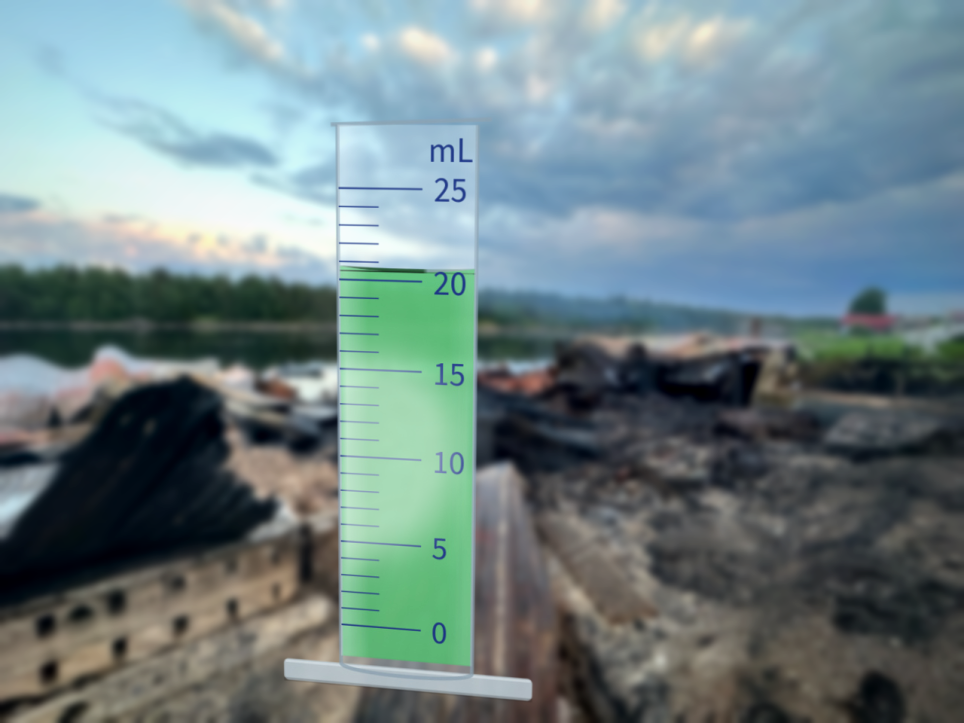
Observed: 20.5 mL
